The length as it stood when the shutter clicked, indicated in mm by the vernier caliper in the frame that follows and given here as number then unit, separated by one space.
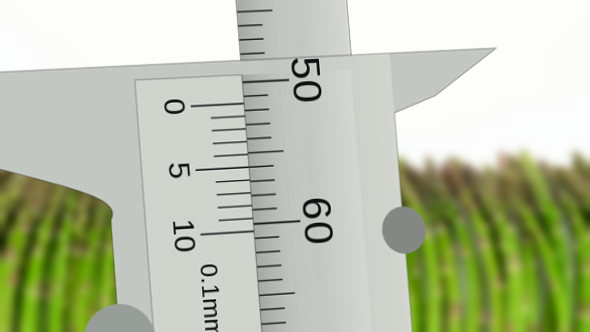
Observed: 51.5 mm
